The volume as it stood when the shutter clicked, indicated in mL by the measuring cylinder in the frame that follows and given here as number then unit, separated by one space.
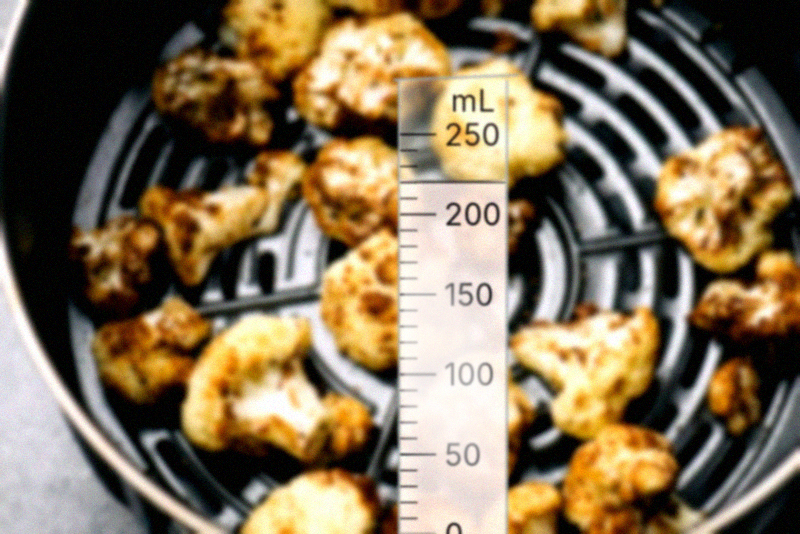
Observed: 220 mL
